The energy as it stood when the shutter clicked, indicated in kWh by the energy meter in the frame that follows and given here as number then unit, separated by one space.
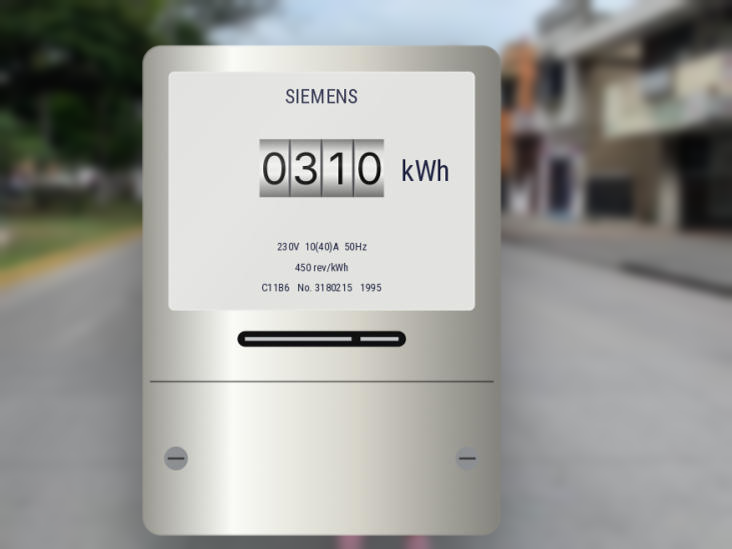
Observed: 310 kWh
